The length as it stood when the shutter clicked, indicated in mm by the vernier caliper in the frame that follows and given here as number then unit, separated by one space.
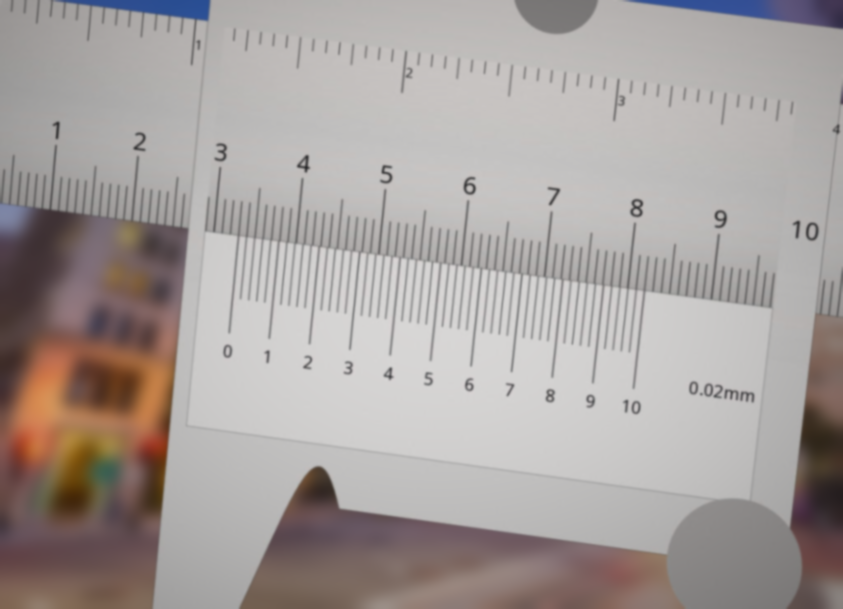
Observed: 33.0 mm
